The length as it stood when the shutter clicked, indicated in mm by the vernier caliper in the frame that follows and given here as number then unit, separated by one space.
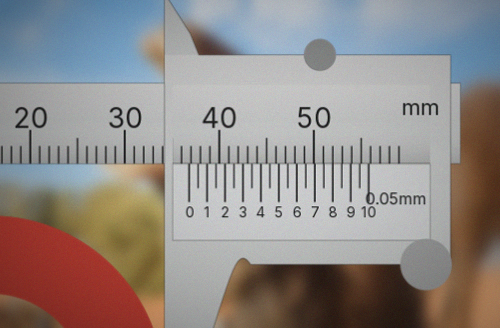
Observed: 36.8 mm
